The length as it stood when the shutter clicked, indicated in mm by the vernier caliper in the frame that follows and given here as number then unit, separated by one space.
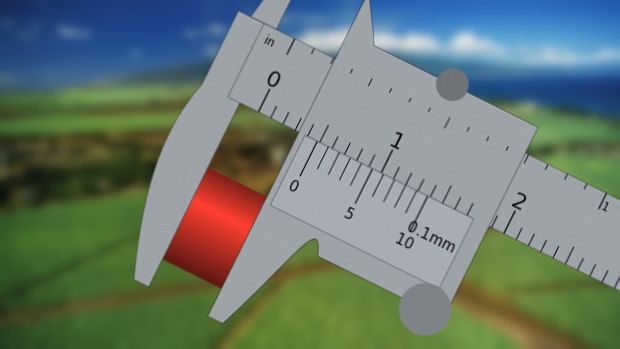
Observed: 4.8 mm
